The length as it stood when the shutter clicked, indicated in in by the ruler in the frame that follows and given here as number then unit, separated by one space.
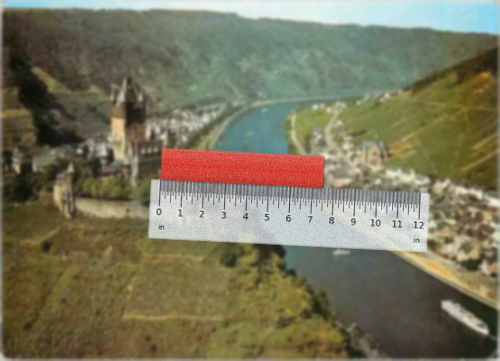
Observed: 7.5 in
